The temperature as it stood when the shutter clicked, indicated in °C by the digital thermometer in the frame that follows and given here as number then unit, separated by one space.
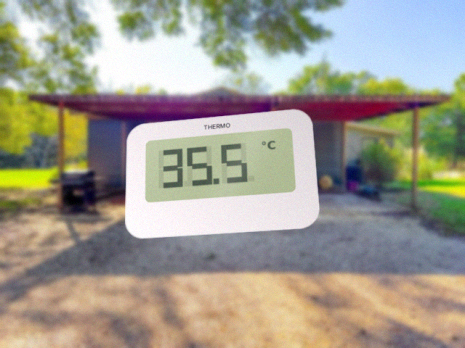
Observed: 35.5 °C
